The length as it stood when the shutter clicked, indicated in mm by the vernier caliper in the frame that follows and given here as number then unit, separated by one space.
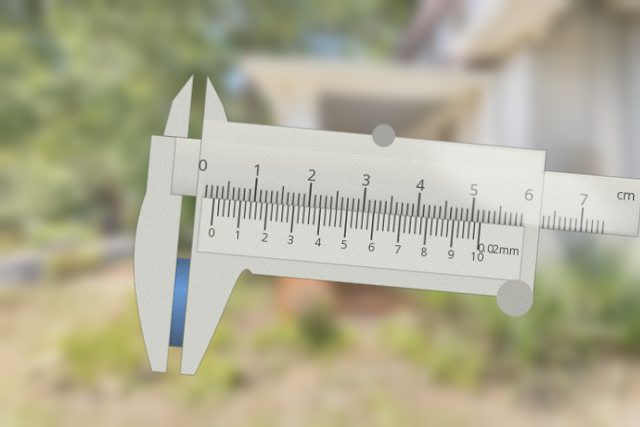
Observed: 2.5 mm
